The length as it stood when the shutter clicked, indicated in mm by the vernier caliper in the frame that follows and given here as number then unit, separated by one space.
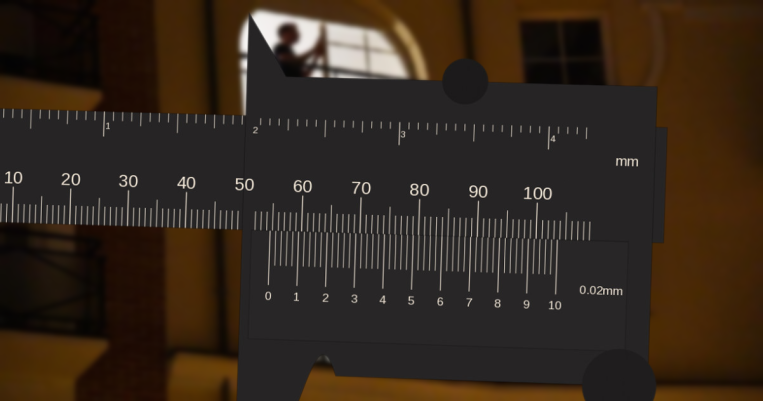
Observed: 54.6 mm
